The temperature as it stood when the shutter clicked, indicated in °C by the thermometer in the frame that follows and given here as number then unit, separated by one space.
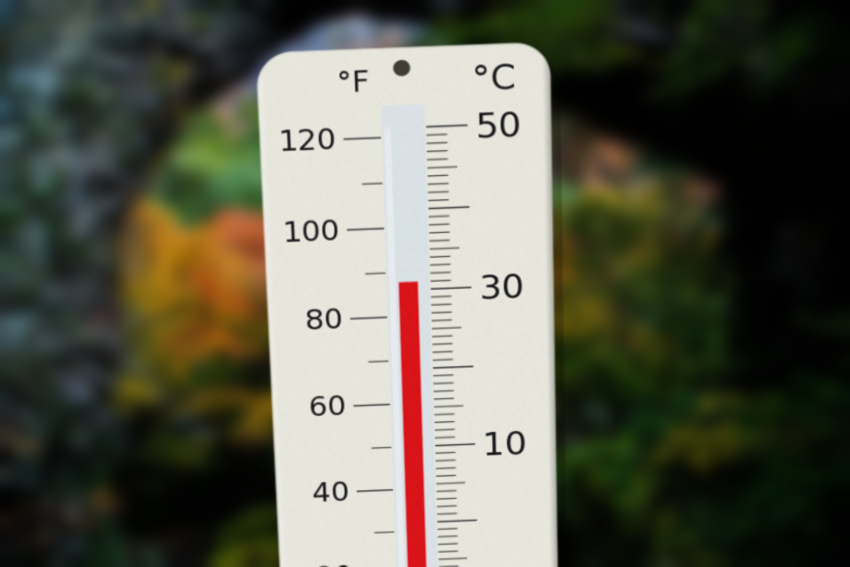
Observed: 31 °C
